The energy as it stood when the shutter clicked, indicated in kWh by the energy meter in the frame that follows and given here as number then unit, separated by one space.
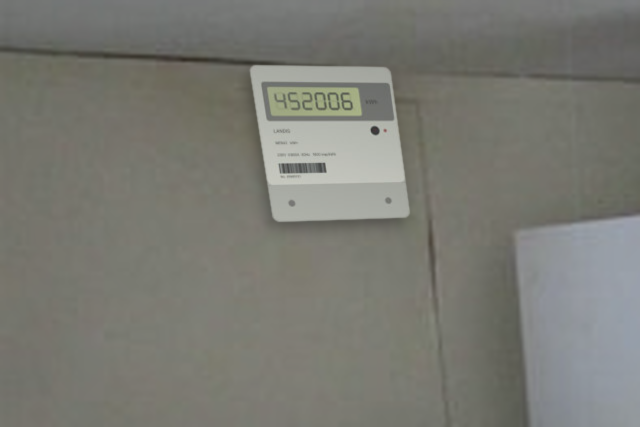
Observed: 452006 kWh
